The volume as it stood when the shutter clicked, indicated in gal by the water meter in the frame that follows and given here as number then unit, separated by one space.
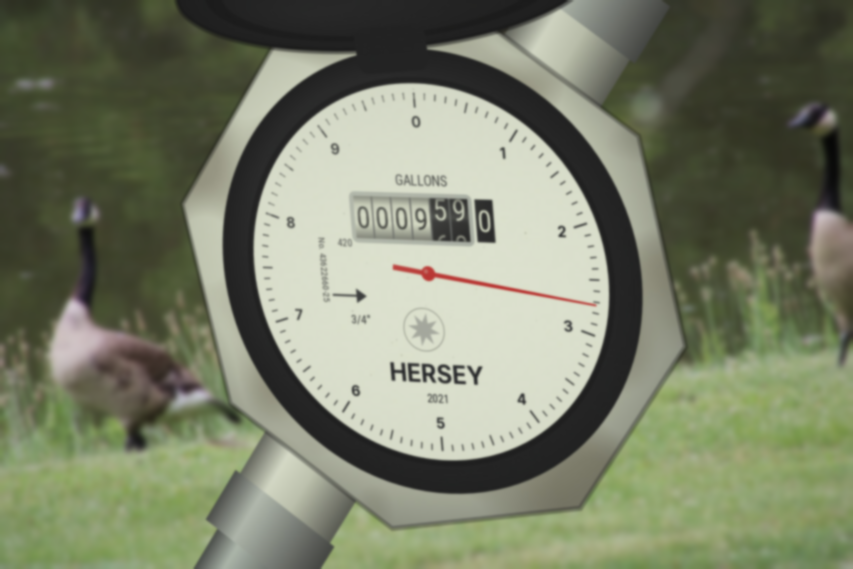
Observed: 9592.7 gal
